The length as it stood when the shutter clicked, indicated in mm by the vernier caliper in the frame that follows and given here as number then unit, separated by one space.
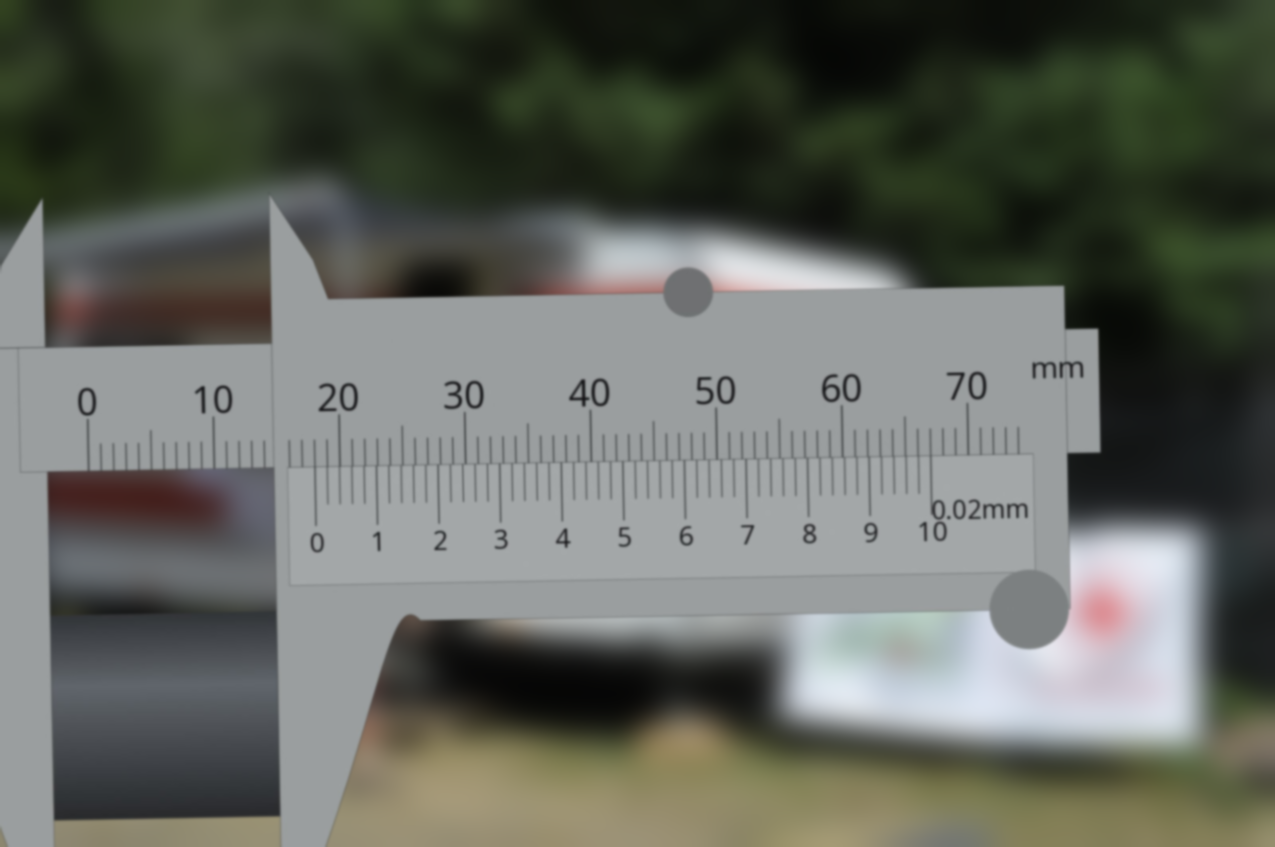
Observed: 18.0 mm
